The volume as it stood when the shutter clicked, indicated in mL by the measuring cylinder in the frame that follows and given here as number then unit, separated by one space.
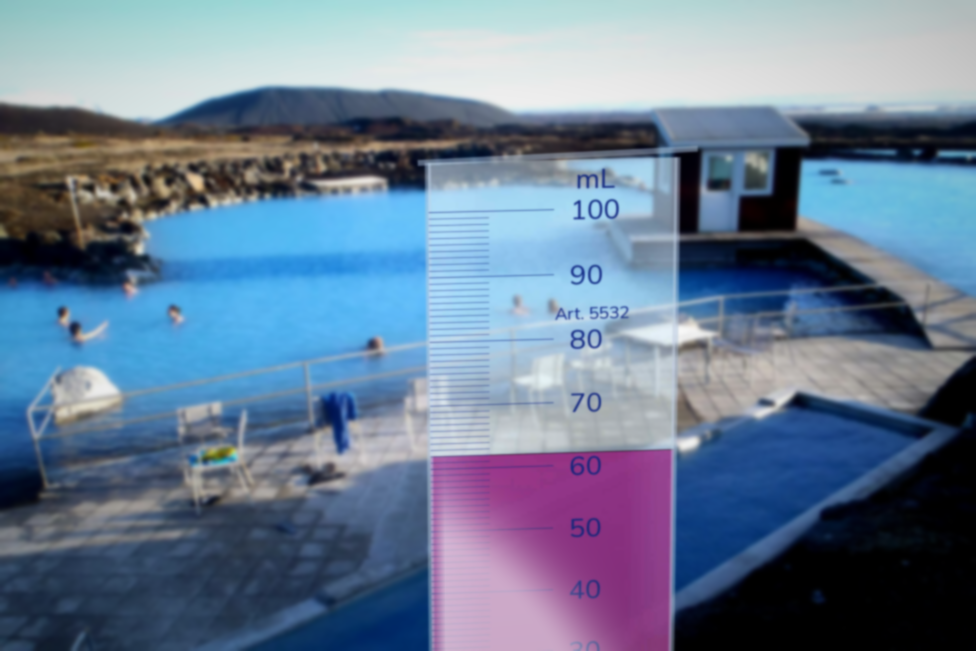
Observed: 62 mL
